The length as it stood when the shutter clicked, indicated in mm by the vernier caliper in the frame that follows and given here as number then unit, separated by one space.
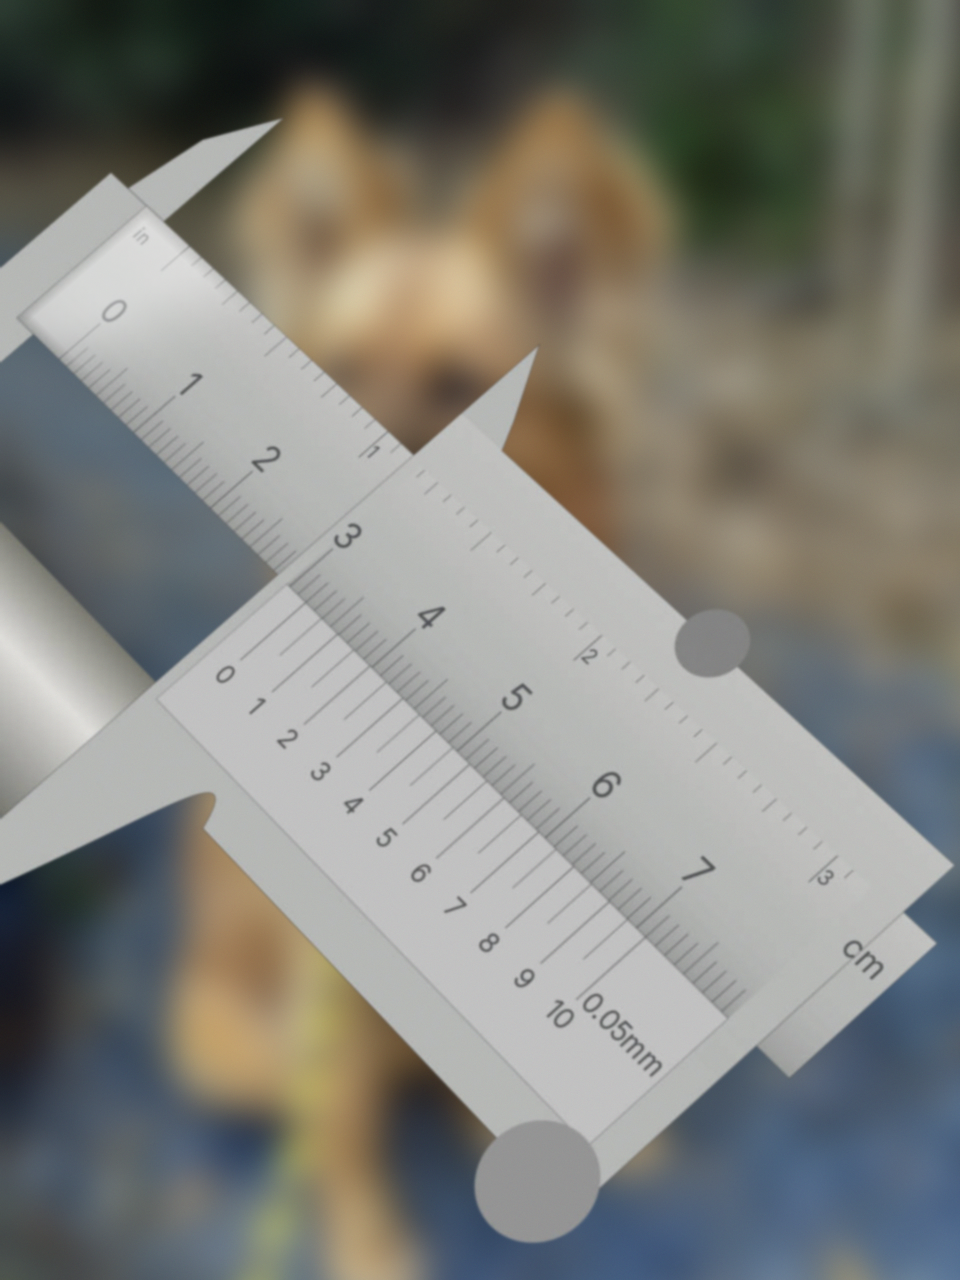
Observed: 32.0 mm
